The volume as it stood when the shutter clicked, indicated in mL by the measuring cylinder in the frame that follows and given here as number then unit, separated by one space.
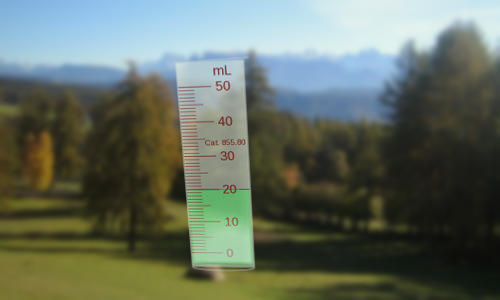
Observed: 20 mL
